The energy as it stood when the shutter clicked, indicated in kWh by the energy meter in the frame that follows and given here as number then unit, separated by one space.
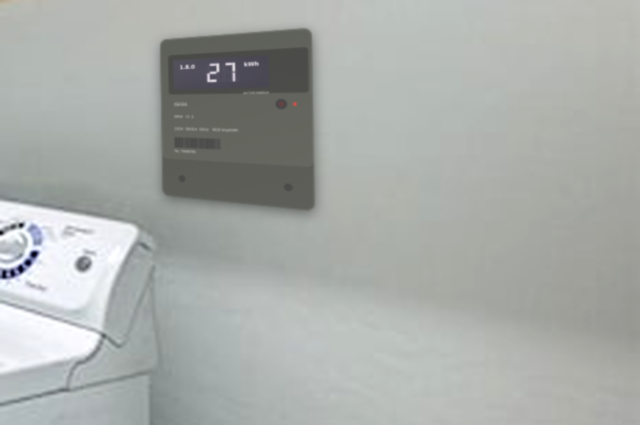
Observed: 27 kWh
